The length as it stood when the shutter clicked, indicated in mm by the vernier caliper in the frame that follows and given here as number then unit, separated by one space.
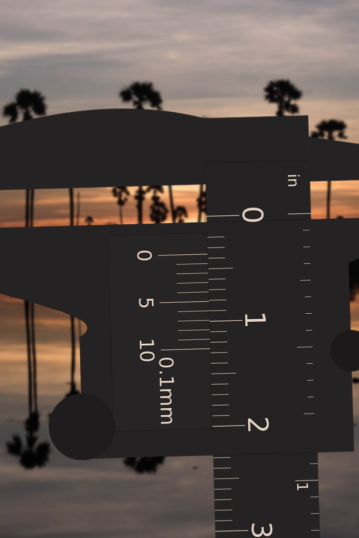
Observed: 3.6 mm
